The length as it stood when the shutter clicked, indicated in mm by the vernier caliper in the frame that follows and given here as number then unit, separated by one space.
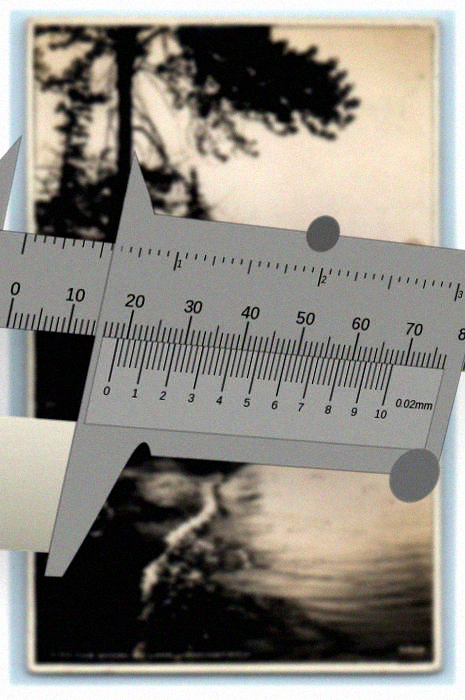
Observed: 18.5 mm
